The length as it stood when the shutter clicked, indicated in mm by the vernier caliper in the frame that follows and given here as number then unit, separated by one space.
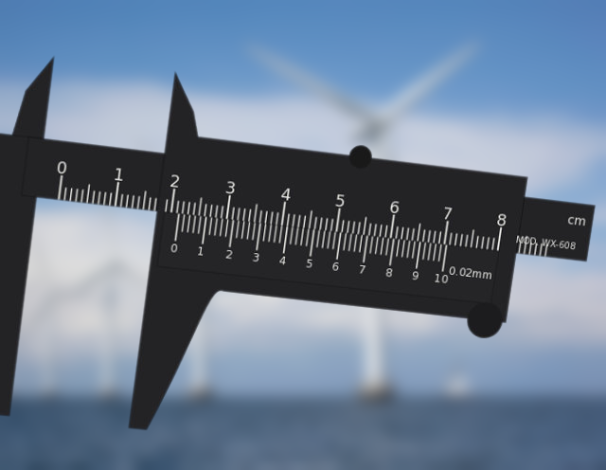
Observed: 21.4 mm
